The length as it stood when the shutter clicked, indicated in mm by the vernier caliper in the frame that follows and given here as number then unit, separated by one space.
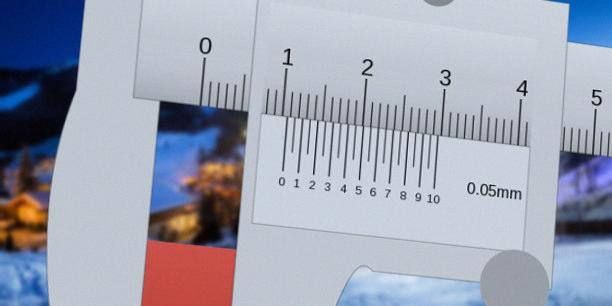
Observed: 10.6 mm
